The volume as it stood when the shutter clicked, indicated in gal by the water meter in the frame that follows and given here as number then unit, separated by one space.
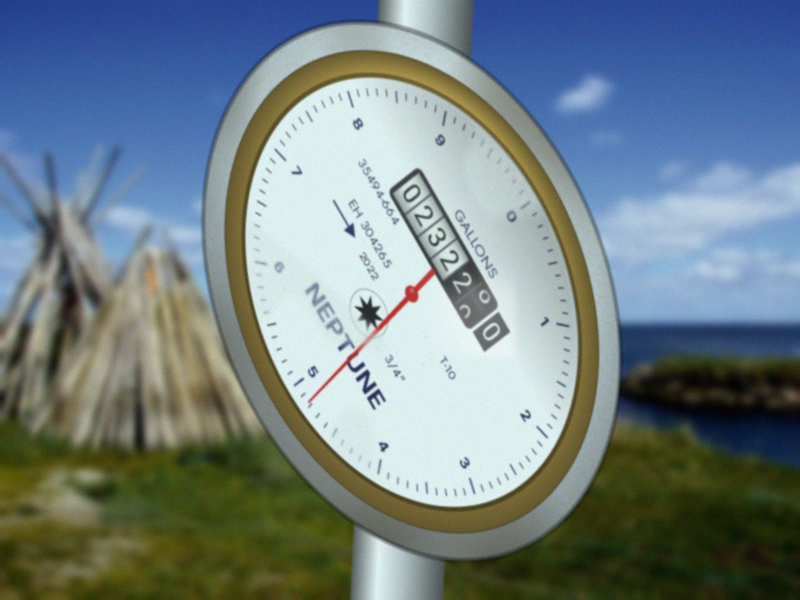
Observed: 232284.8 gal
